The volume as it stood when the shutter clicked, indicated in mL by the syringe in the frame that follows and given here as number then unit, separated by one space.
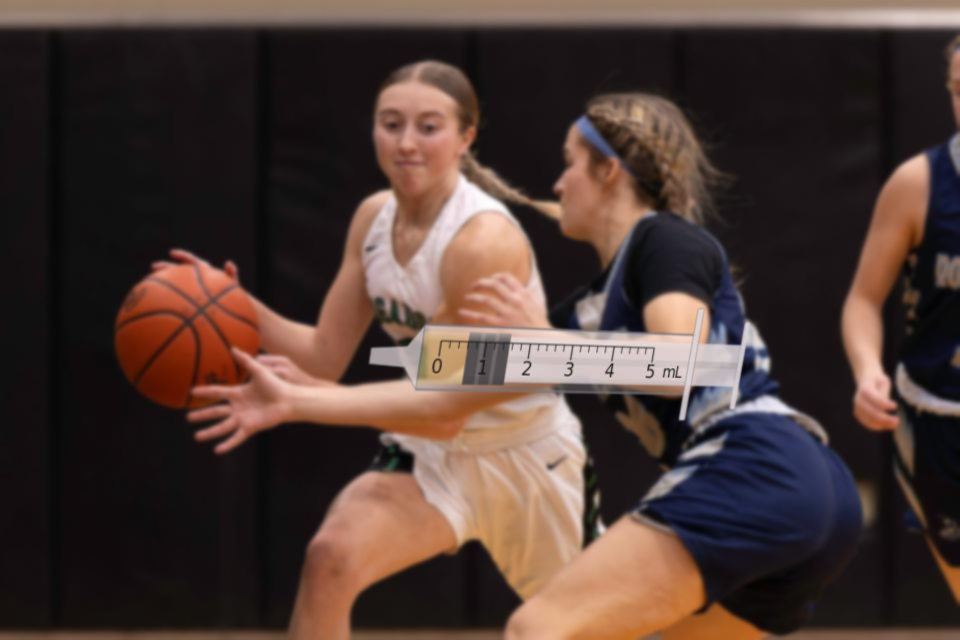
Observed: 0.6 mL
